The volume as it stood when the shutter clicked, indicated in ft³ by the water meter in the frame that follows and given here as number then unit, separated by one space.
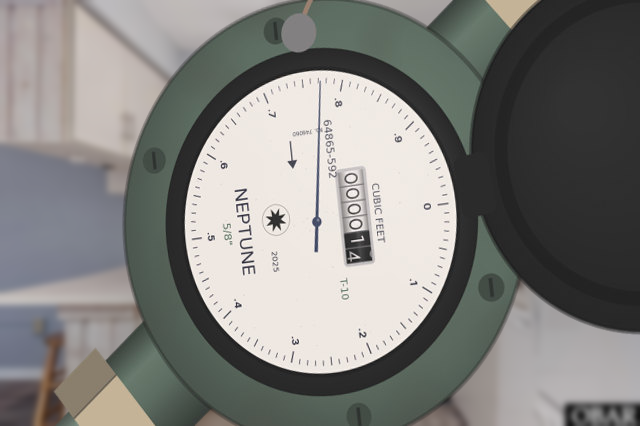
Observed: 13.77 ft³
